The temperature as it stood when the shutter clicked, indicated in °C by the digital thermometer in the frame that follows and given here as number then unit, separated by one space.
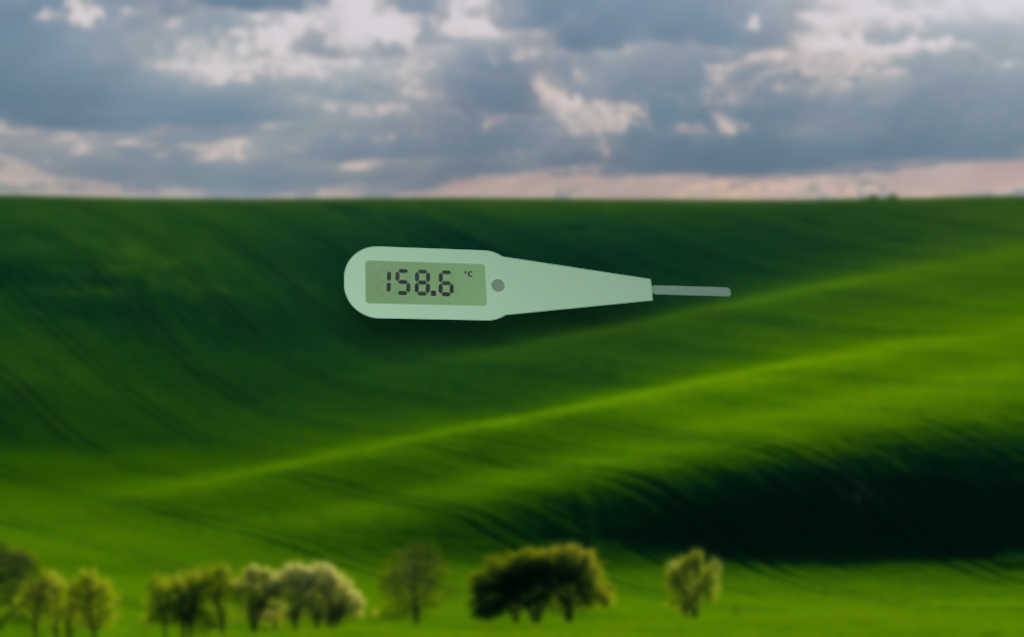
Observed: 158.6 °C
